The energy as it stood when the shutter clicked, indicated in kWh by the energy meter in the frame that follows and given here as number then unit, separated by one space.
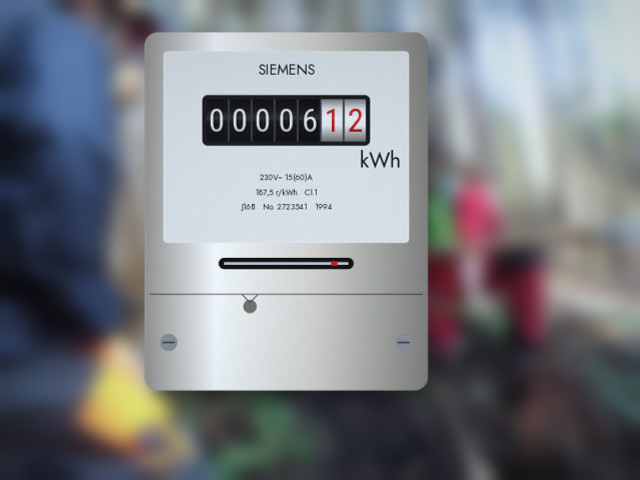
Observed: 6.12 kWh
